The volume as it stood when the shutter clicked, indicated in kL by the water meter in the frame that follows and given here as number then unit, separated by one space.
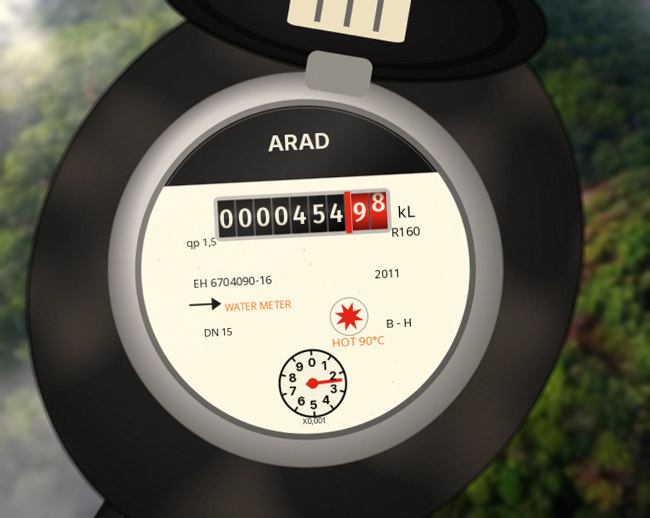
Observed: 454.982 kL
